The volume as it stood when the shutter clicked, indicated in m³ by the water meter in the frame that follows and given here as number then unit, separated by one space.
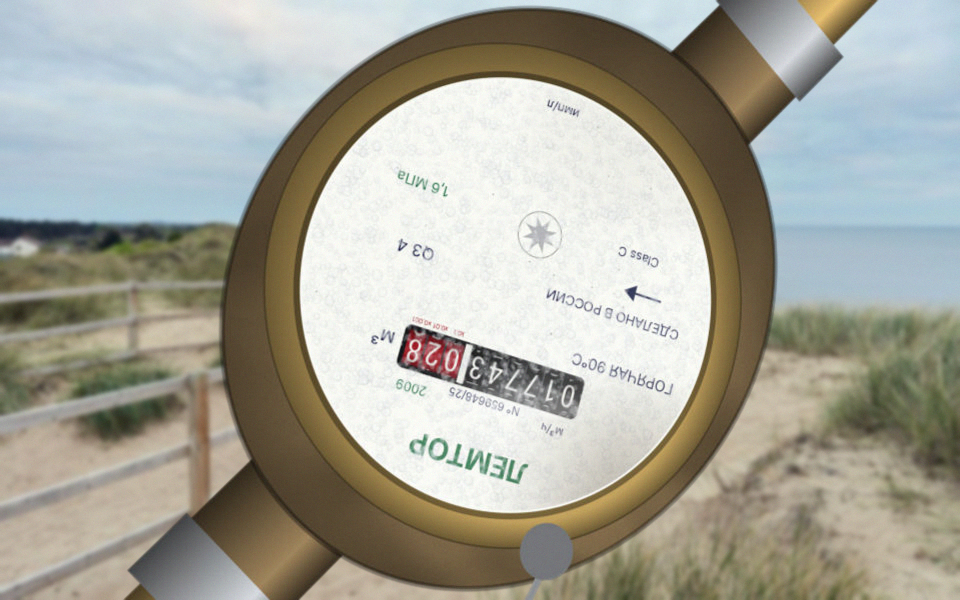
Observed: 17743.028 m³
